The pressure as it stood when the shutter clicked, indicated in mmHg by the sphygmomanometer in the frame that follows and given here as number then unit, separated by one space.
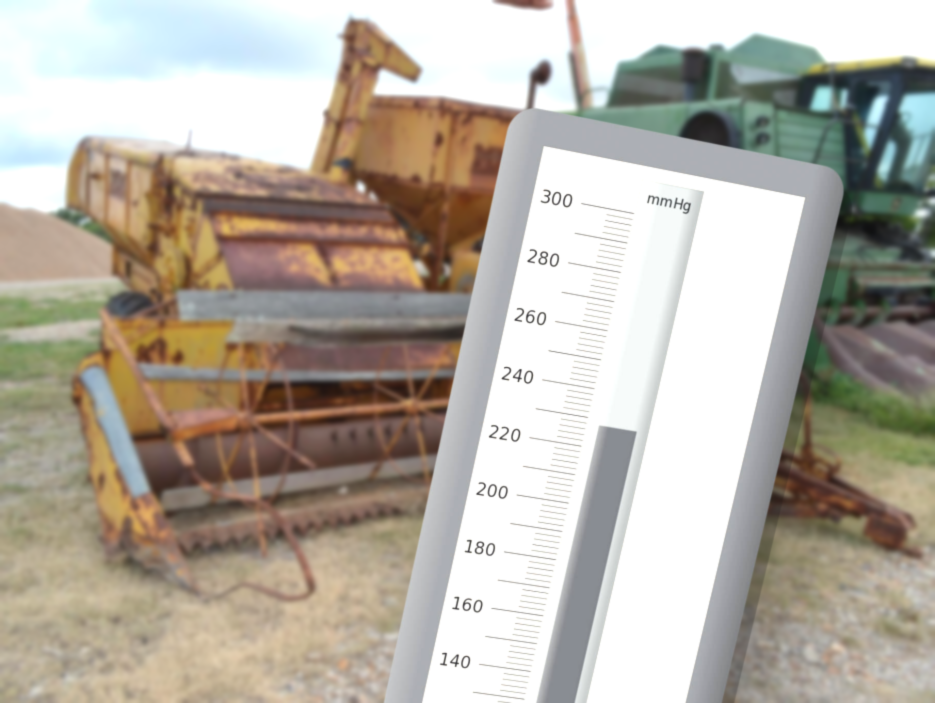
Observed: 228 mmHg
